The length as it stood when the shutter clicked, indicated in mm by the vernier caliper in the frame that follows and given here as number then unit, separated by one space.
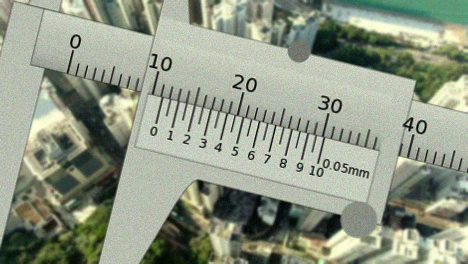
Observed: 11.2 mm
